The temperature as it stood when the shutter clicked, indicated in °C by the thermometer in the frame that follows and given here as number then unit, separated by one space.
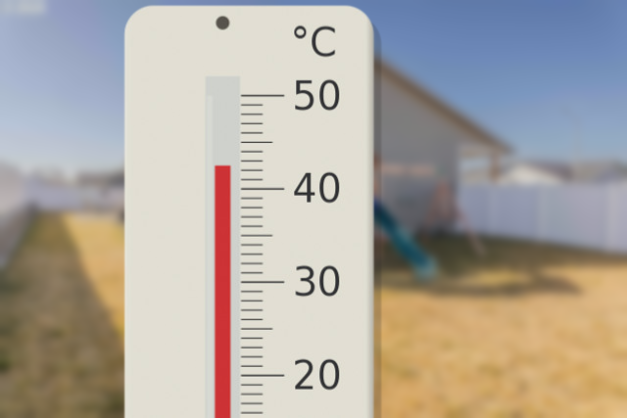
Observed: 42.5 °C
